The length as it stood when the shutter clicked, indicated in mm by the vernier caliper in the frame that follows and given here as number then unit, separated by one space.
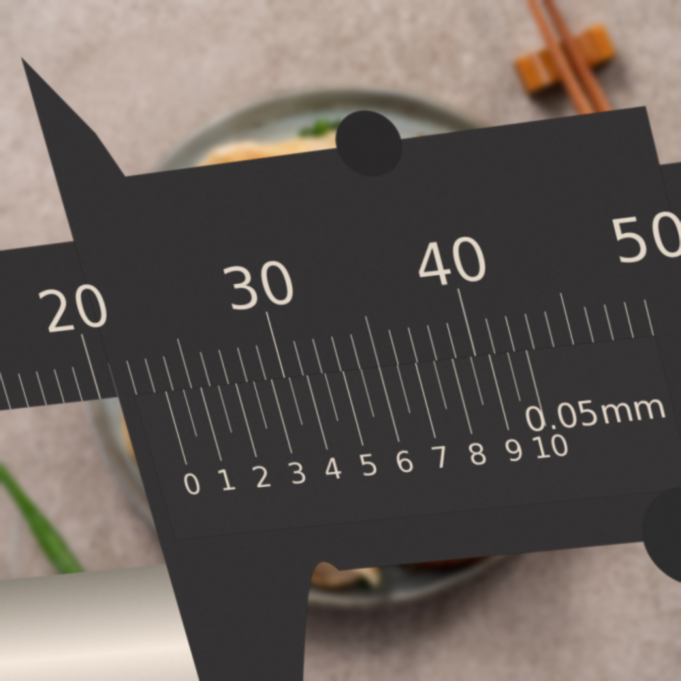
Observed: 23.6 mm
